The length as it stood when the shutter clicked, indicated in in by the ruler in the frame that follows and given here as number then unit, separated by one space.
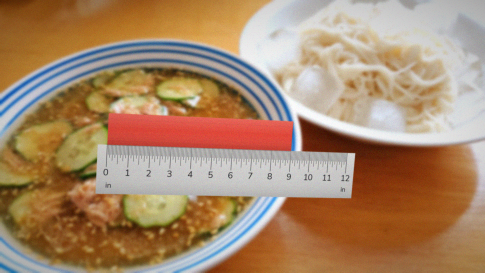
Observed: 9 in
